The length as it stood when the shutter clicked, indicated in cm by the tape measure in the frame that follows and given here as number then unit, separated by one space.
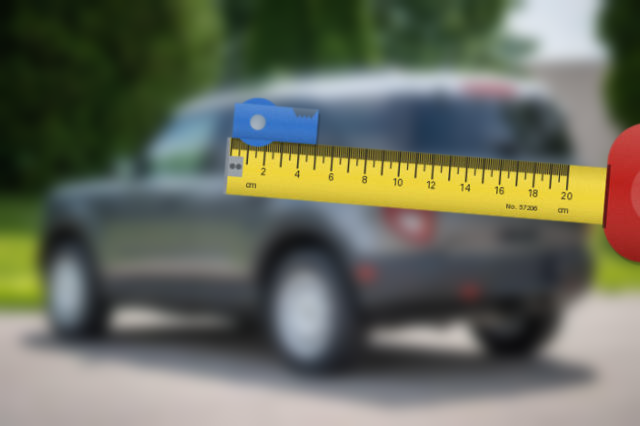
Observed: 5 cm
